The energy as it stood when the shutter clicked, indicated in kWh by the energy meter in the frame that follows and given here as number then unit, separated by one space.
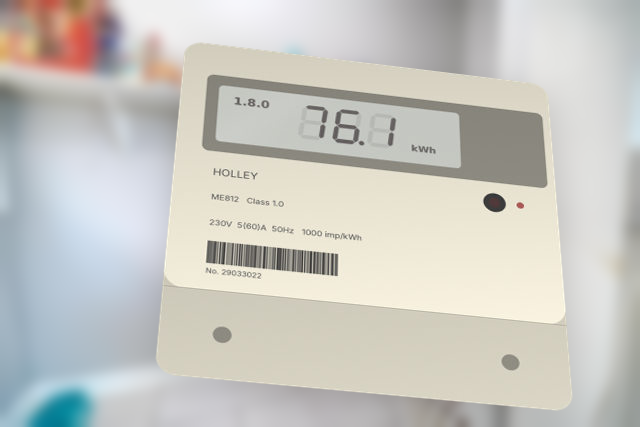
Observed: 76.1 kWh
